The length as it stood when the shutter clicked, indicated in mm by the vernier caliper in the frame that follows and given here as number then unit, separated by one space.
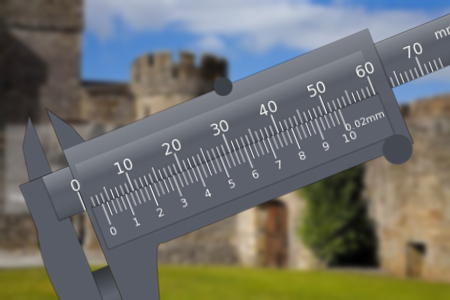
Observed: 3.5 mm
